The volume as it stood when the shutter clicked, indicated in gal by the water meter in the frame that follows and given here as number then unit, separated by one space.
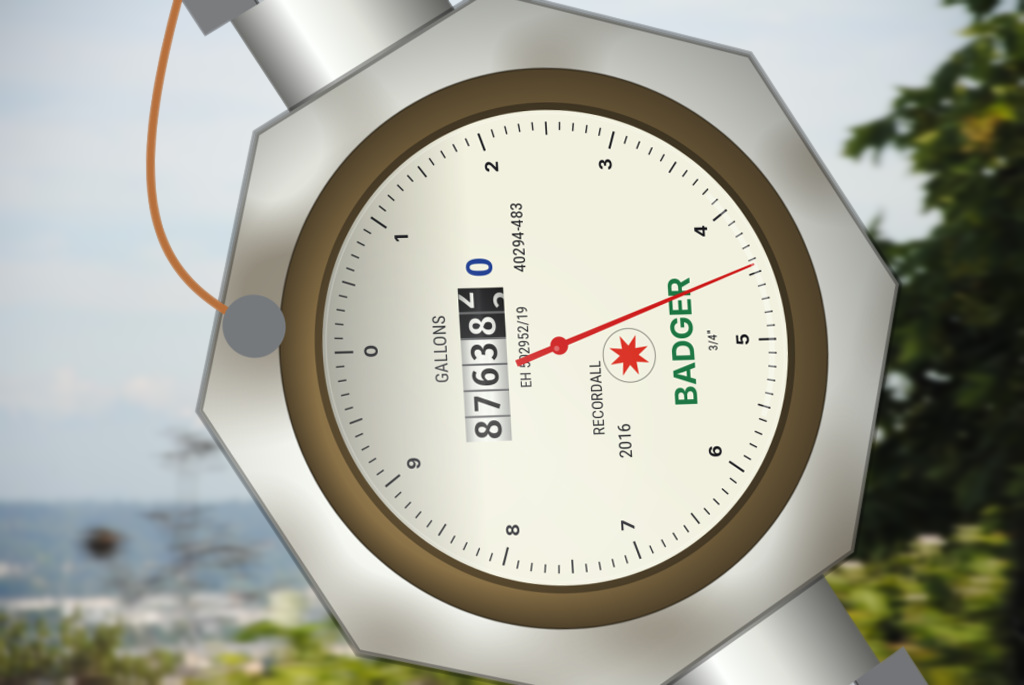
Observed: 8763824.4 gal
